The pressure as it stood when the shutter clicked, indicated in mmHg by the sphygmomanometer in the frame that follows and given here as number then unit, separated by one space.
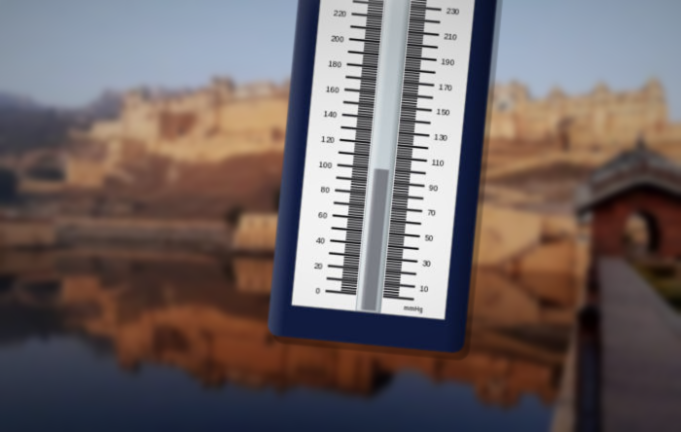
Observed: 100 mmHg
